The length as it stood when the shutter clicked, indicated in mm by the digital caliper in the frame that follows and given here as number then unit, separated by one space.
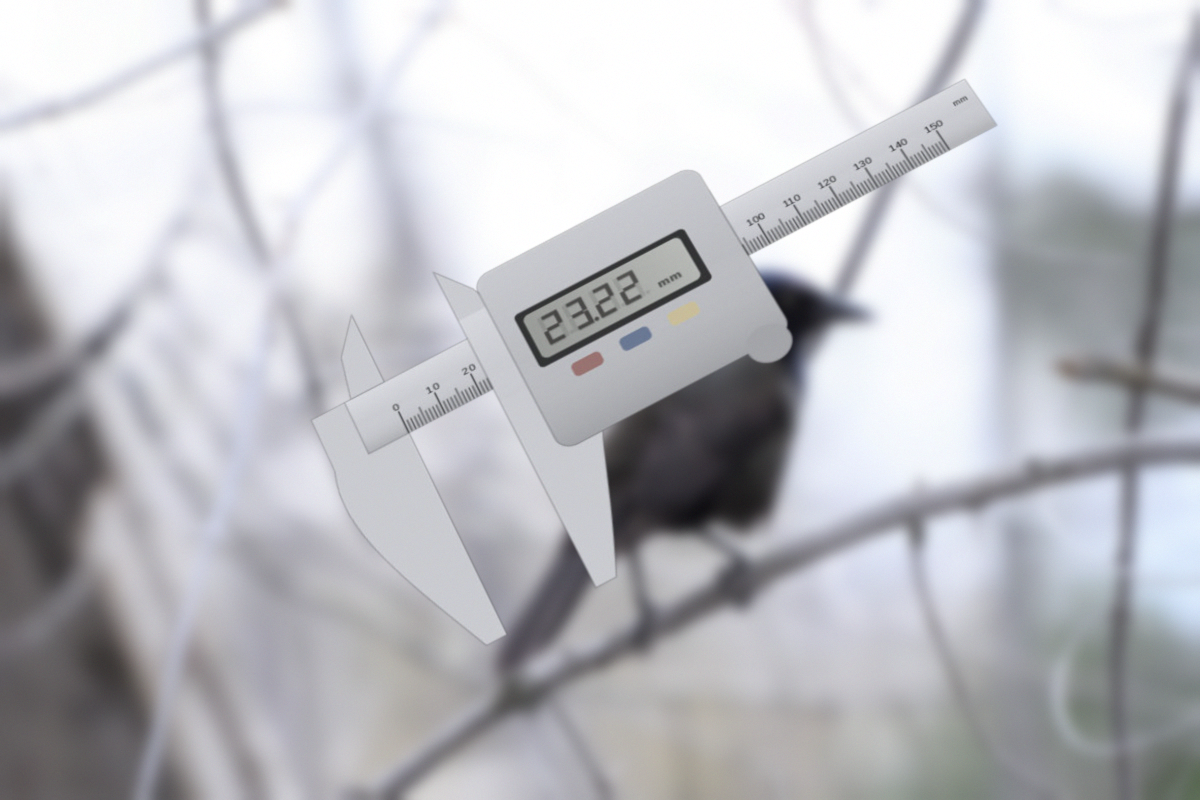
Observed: 23.22 mm
